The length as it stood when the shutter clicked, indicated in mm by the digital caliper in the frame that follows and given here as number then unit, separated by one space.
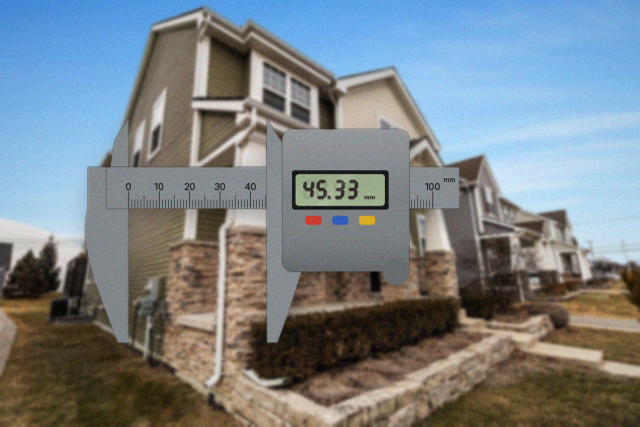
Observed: 45.33 mm
